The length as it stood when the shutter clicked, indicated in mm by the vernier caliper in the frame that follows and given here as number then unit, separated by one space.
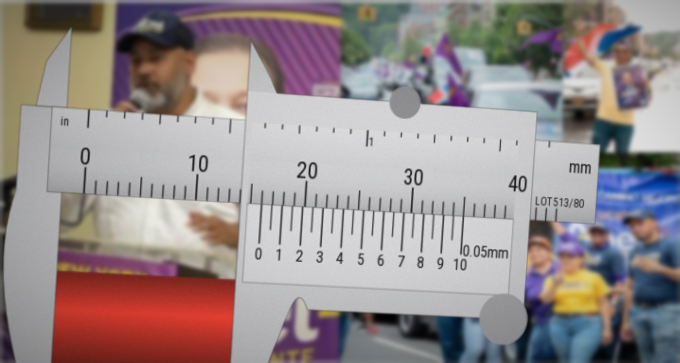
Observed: 16.0 mm
